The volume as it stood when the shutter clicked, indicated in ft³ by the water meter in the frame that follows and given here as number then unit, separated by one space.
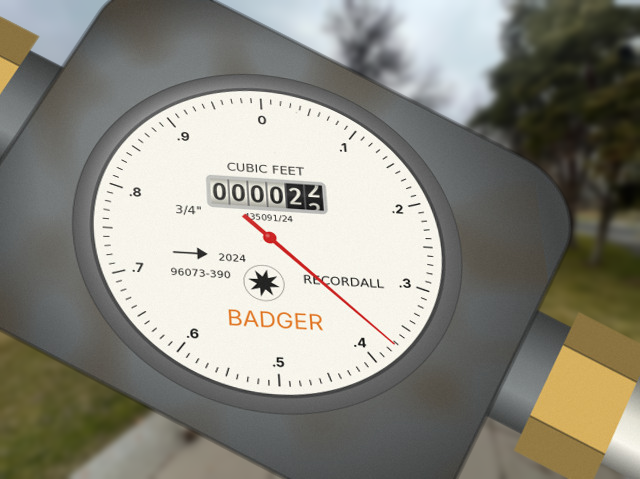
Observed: 22.37 ft³
